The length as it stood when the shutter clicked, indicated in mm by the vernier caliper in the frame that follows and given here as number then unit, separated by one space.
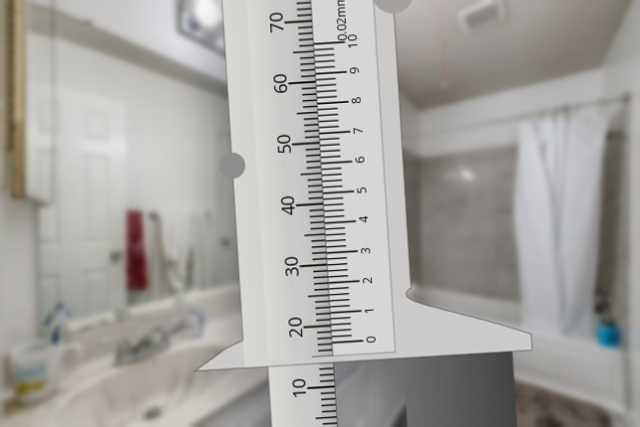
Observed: 17.2 mm
